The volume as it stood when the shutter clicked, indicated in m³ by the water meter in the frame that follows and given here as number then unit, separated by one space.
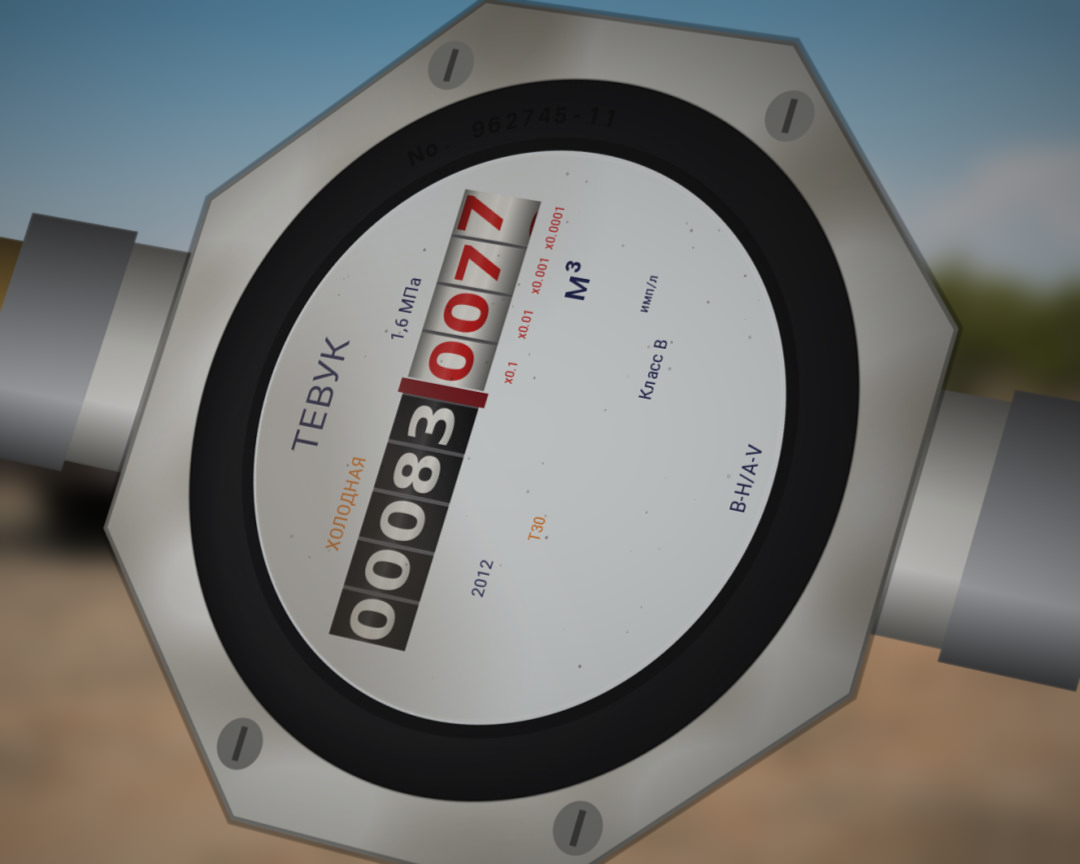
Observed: 83.0077 m³
